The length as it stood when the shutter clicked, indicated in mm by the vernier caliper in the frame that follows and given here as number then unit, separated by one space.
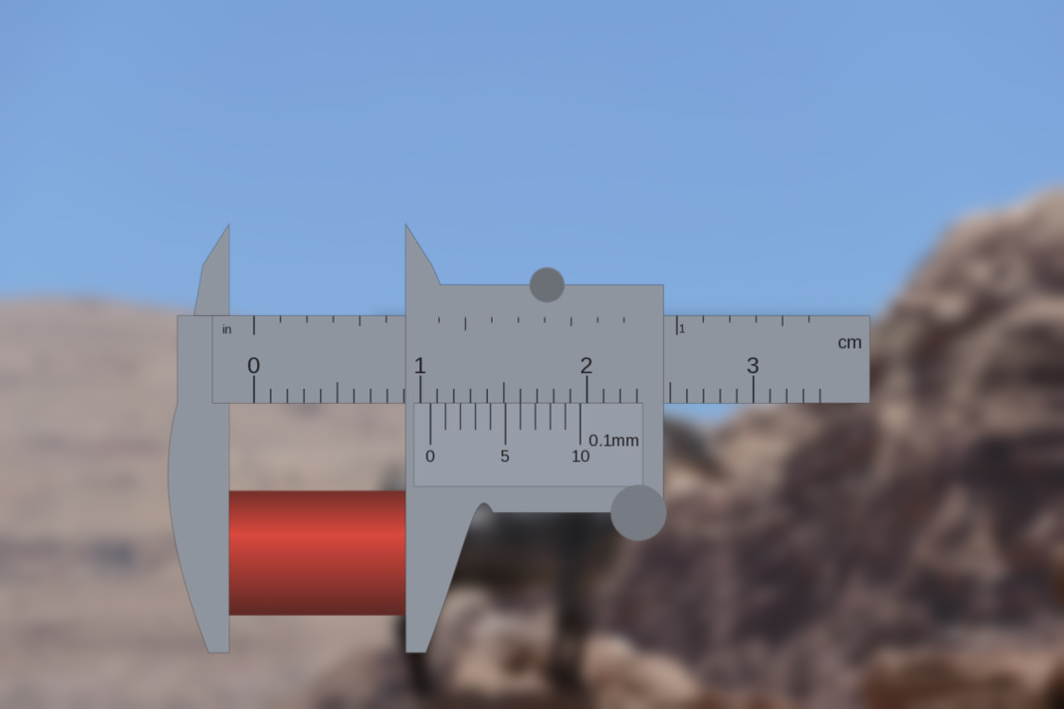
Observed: 10.6 mm
